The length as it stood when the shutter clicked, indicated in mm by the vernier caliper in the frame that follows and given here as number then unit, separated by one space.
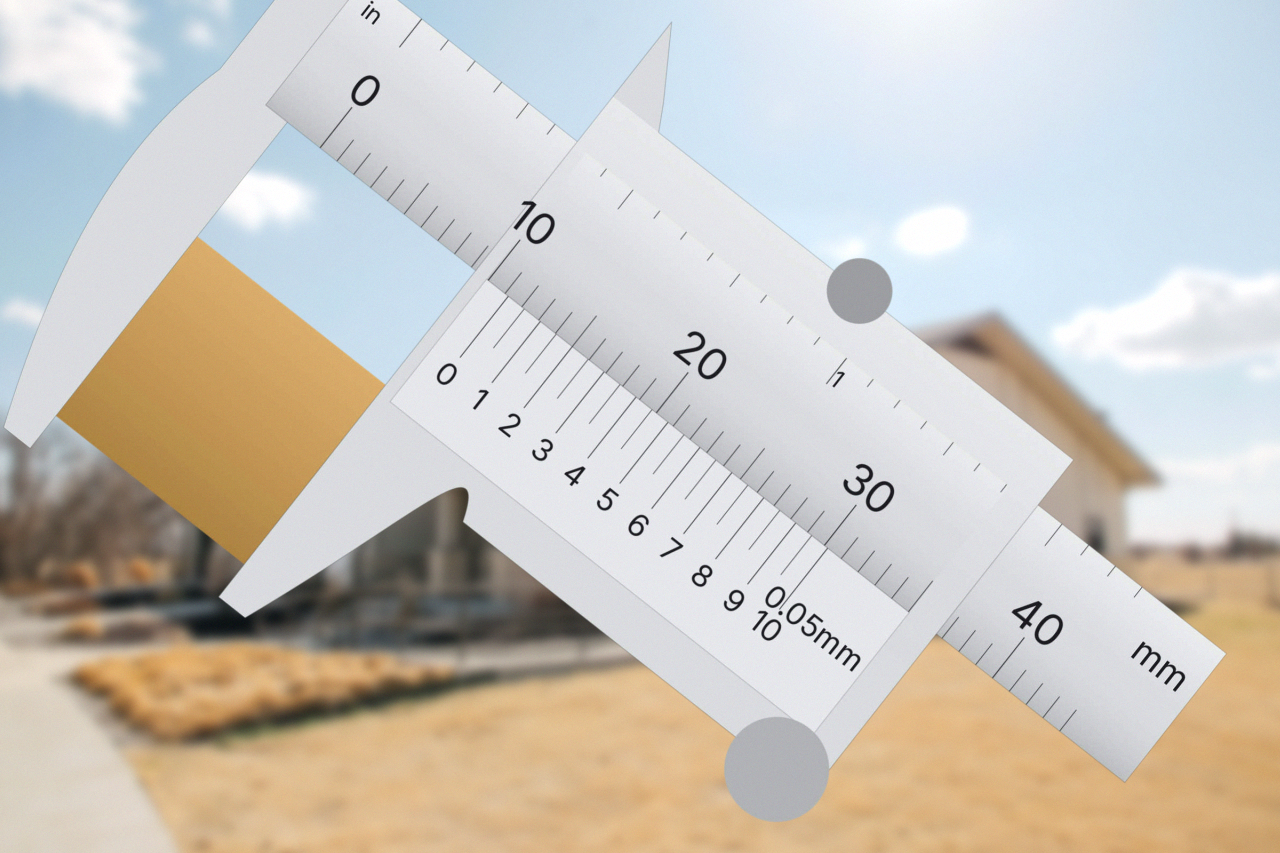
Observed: 11.2 mm
